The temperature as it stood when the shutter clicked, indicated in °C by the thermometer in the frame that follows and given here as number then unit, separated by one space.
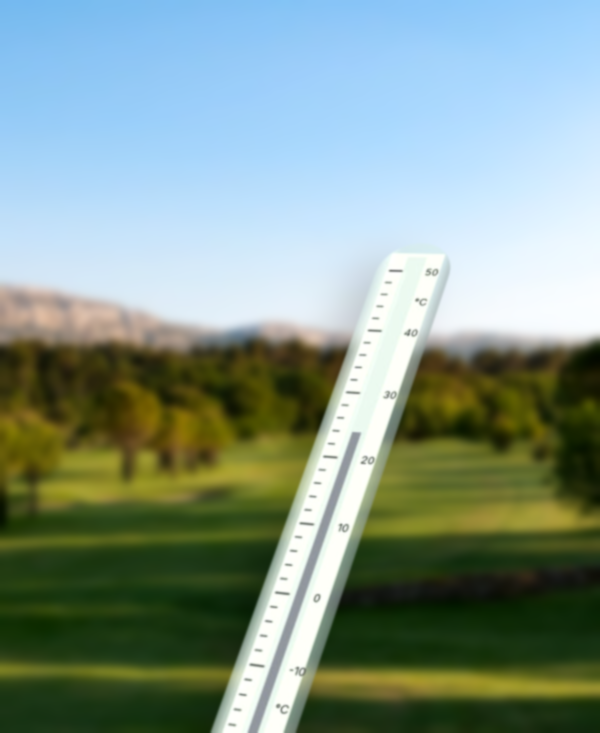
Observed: 24 °C
